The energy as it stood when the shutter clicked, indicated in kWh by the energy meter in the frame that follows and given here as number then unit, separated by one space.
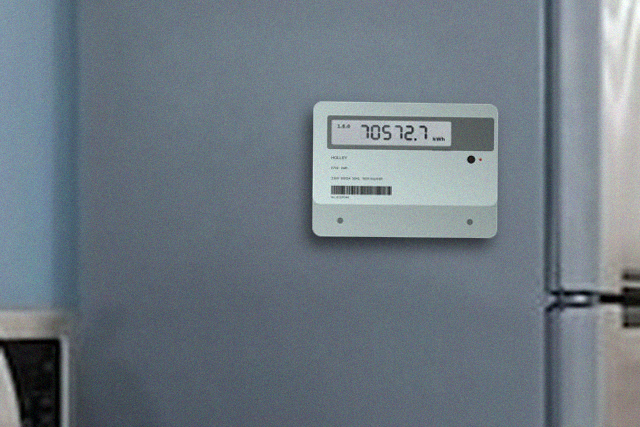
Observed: 70572.7 kWh
